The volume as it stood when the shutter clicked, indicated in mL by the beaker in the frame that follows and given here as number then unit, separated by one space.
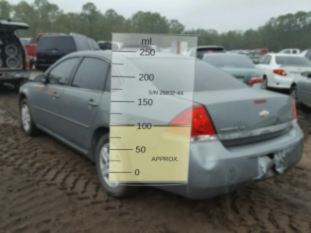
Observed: 100 mL
